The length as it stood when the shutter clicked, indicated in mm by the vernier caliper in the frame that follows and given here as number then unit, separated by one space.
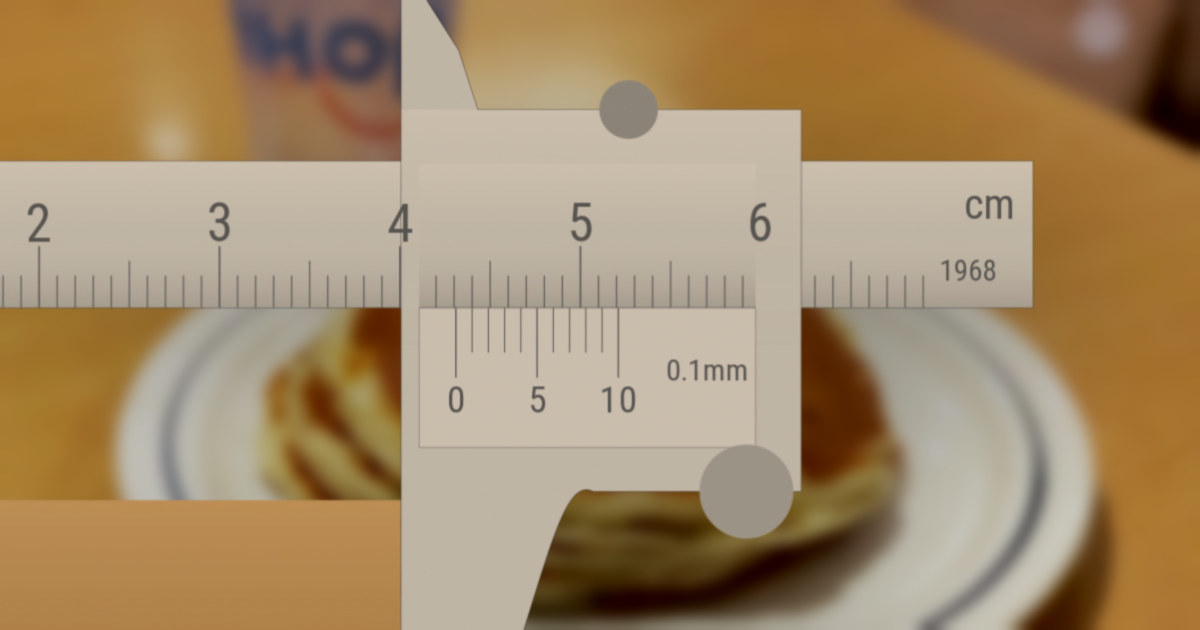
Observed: 43.1 mm
